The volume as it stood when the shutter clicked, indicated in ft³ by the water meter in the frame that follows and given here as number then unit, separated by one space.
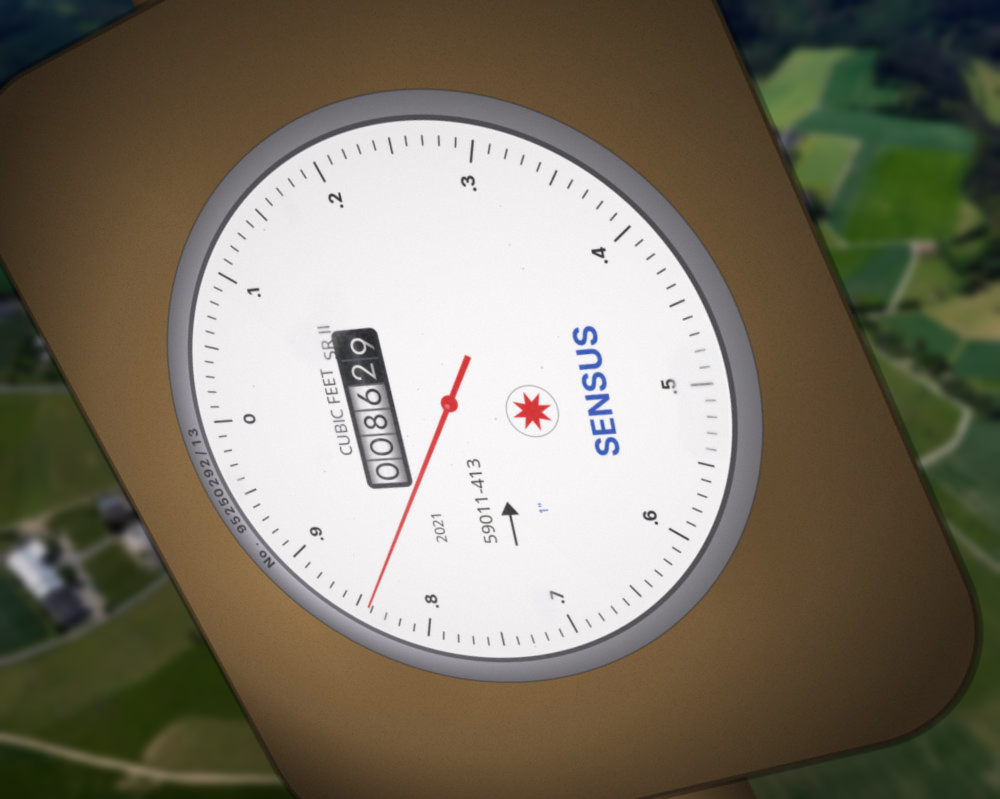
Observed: 8628.84 ft³
